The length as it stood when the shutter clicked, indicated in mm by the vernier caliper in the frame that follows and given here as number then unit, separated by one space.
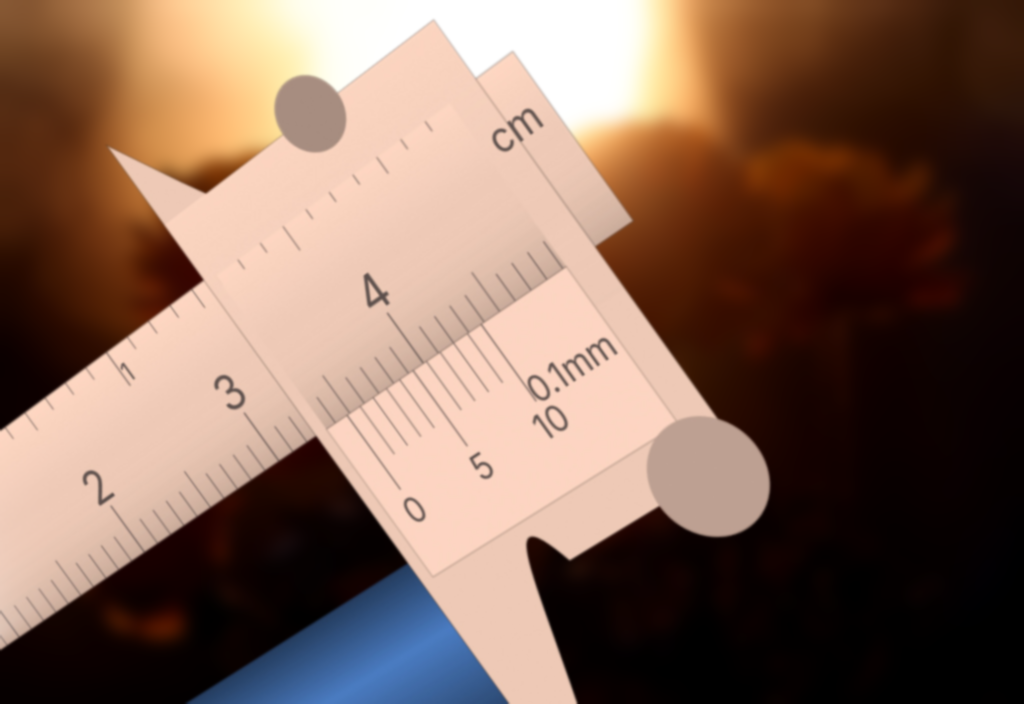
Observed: 34.8 mm
